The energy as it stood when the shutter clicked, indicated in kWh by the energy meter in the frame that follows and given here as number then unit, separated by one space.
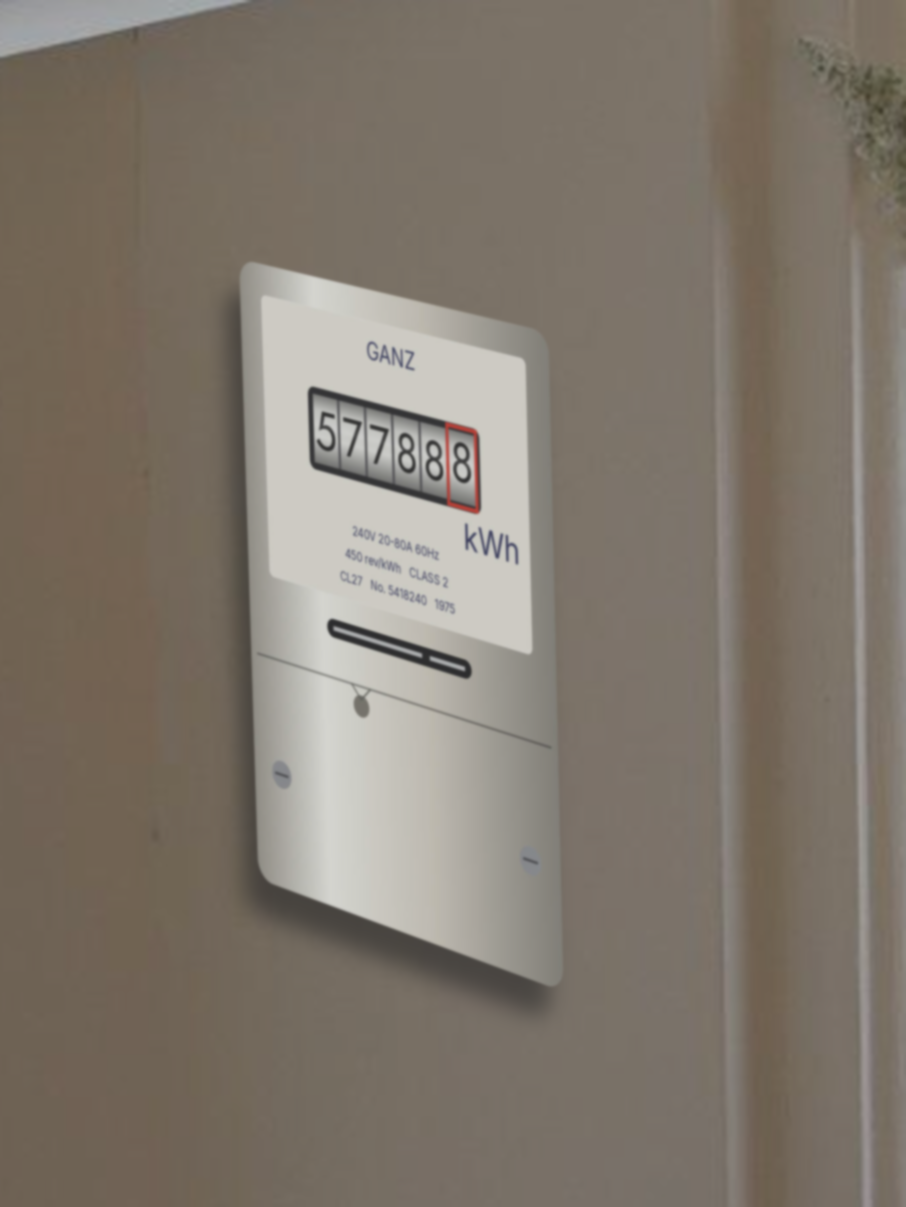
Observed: 57788.8 kWh
